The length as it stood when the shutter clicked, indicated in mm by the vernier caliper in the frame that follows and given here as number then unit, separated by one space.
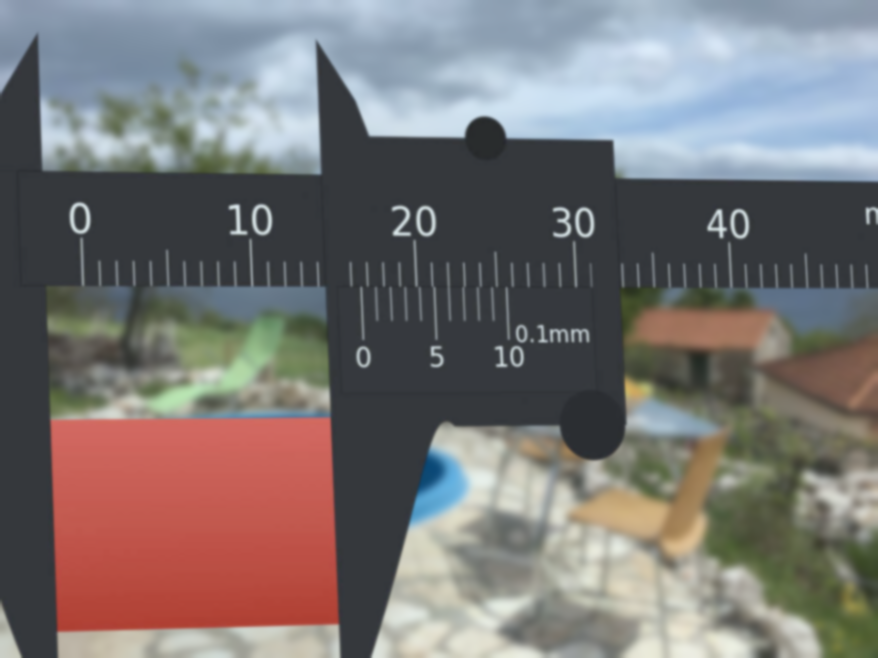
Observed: 16.6 mm
